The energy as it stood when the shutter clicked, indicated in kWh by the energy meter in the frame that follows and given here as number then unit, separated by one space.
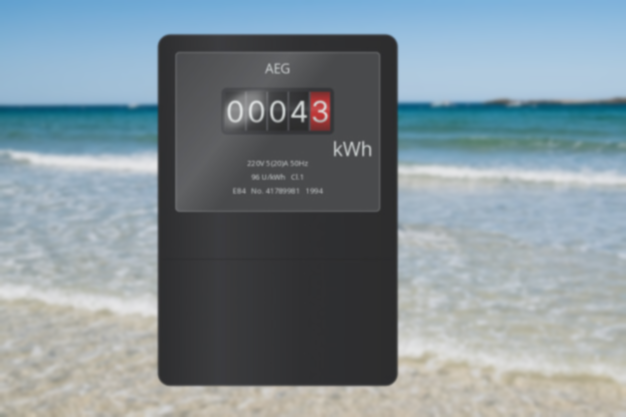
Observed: 4.3 kWh
